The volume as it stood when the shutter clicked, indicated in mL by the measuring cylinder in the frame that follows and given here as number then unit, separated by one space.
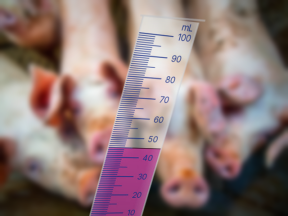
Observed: 45 mL
